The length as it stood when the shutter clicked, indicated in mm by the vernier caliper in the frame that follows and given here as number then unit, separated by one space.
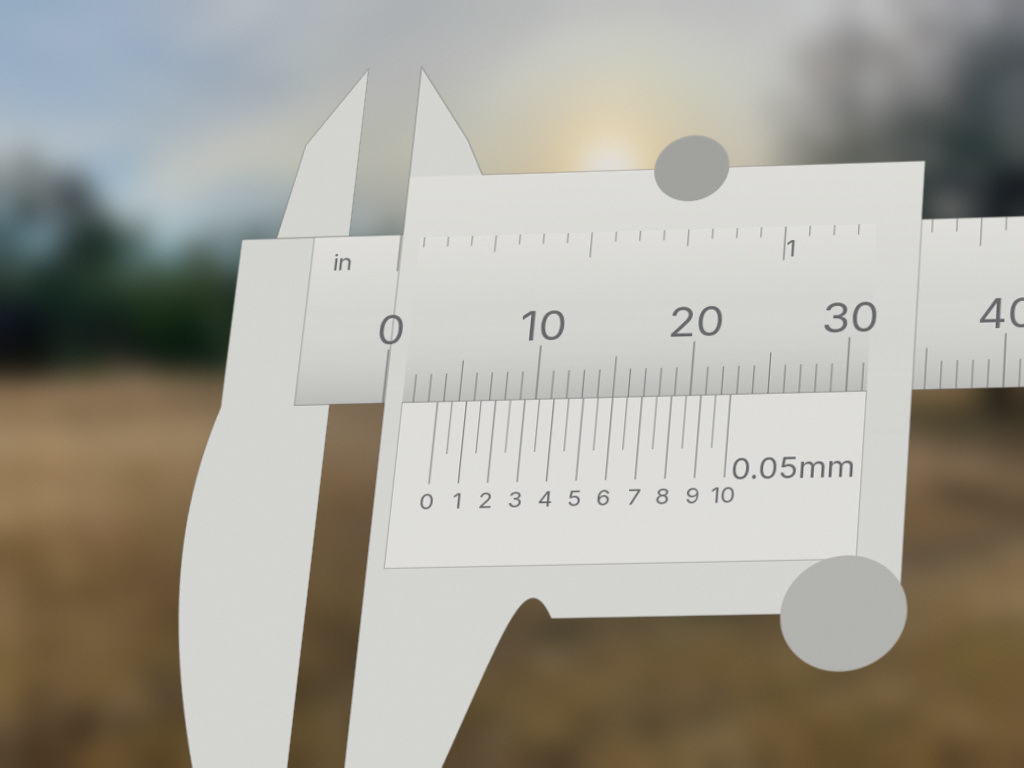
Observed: 3.6 mm
